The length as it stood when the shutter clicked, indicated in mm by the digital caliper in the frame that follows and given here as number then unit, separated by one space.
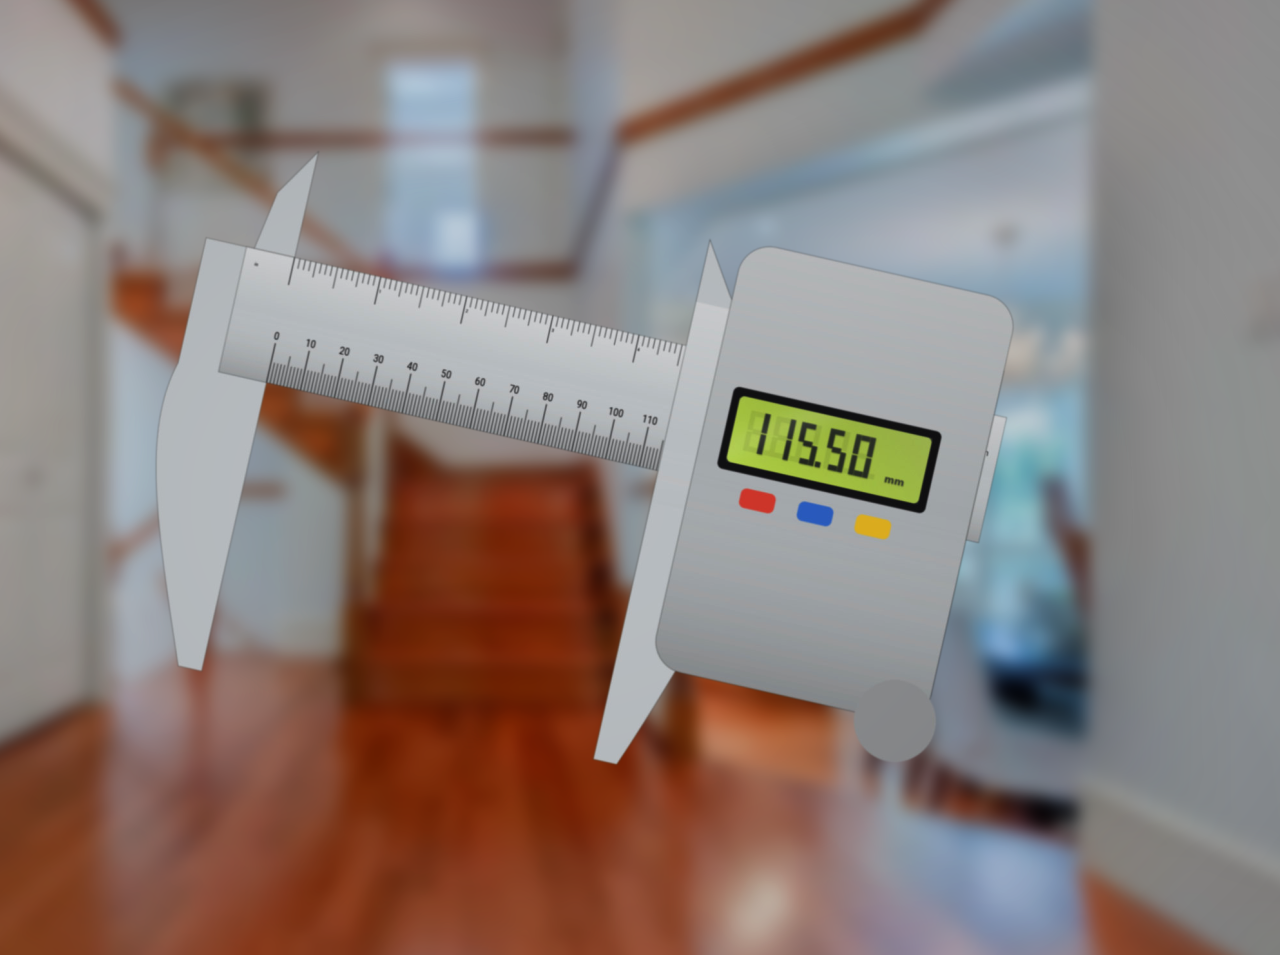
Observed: 115.50 mm
